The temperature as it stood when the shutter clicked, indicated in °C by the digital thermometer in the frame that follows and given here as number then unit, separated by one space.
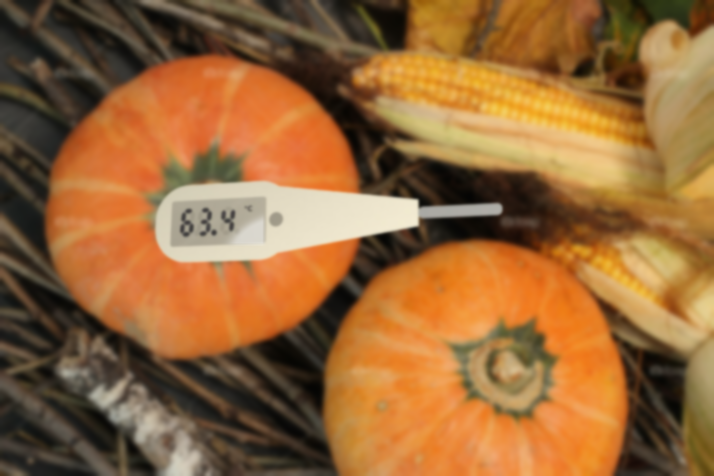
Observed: 63.4 °C
